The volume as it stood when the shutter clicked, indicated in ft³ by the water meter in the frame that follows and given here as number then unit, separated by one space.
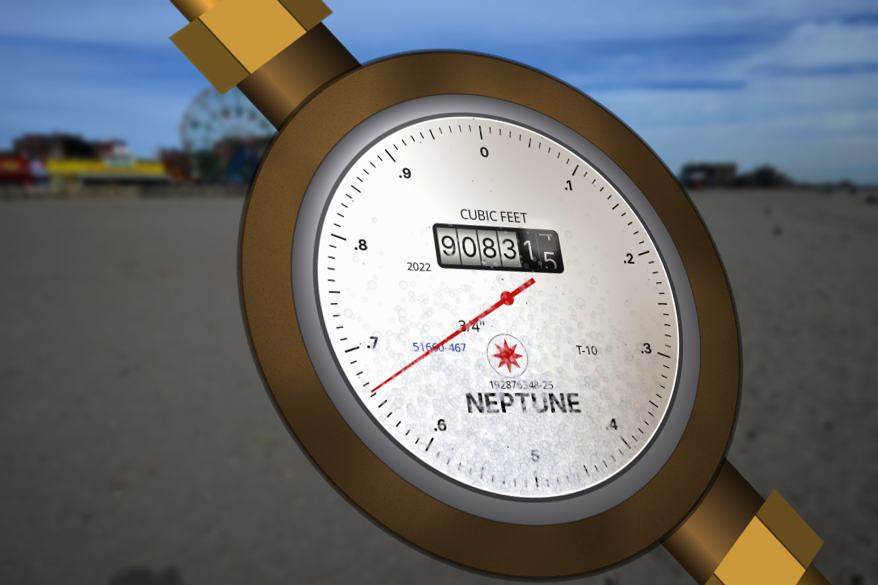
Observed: 908314.66 ft³
